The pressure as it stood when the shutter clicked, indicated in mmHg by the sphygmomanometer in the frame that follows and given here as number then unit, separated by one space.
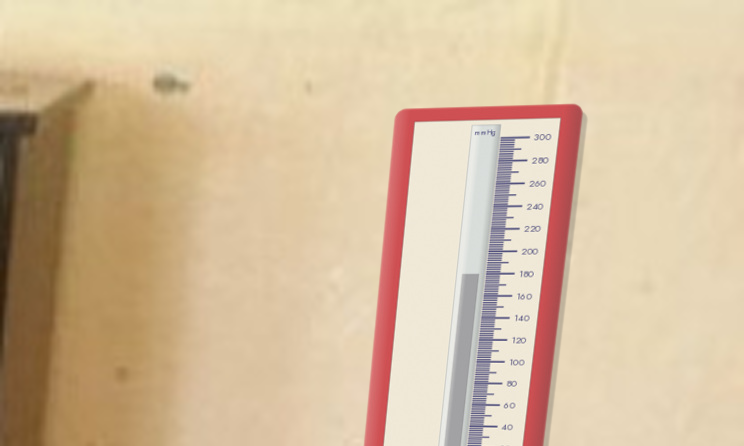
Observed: 180 mmHg
